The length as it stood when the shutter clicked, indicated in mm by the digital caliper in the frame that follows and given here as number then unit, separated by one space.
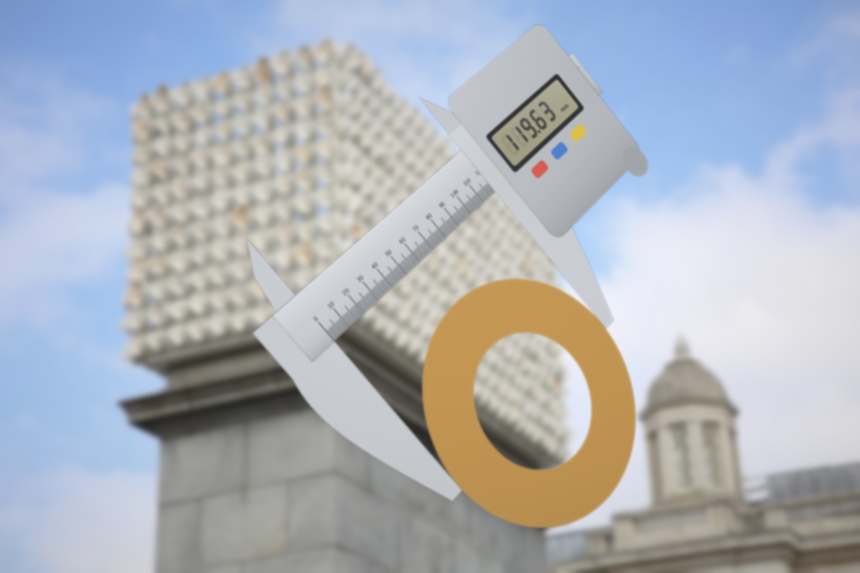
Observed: 119.63 mm
